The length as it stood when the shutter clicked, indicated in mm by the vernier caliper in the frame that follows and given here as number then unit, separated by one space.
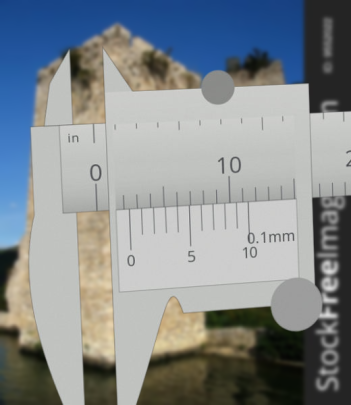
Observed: 2.4 mm
